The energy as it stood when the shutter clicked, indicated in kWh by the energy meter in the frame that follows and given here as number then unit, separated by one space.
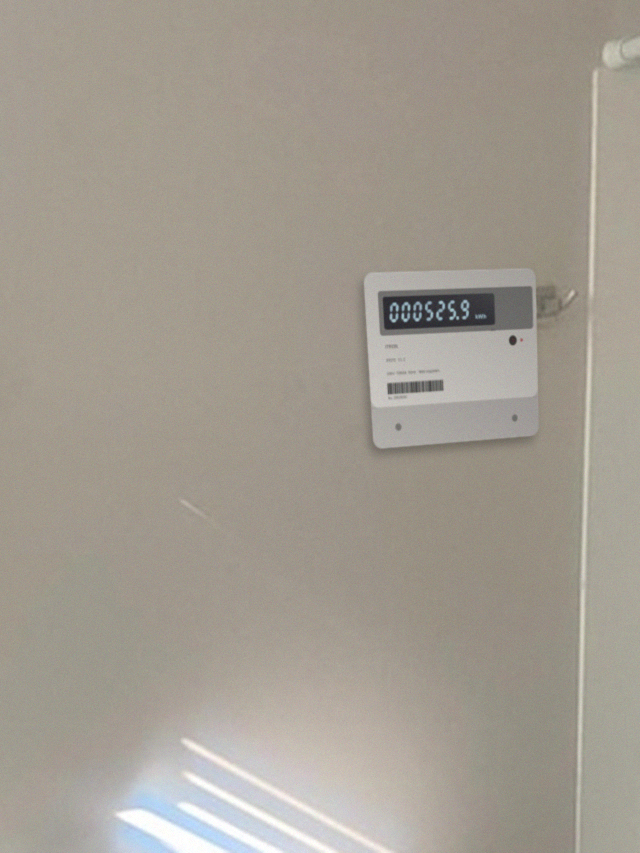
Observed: 525.9 kWh
